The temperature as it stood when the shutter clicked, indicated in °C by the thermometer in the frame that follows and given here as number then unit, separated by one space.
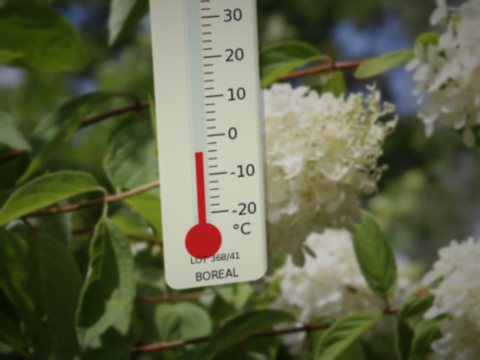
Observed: -4 °C
